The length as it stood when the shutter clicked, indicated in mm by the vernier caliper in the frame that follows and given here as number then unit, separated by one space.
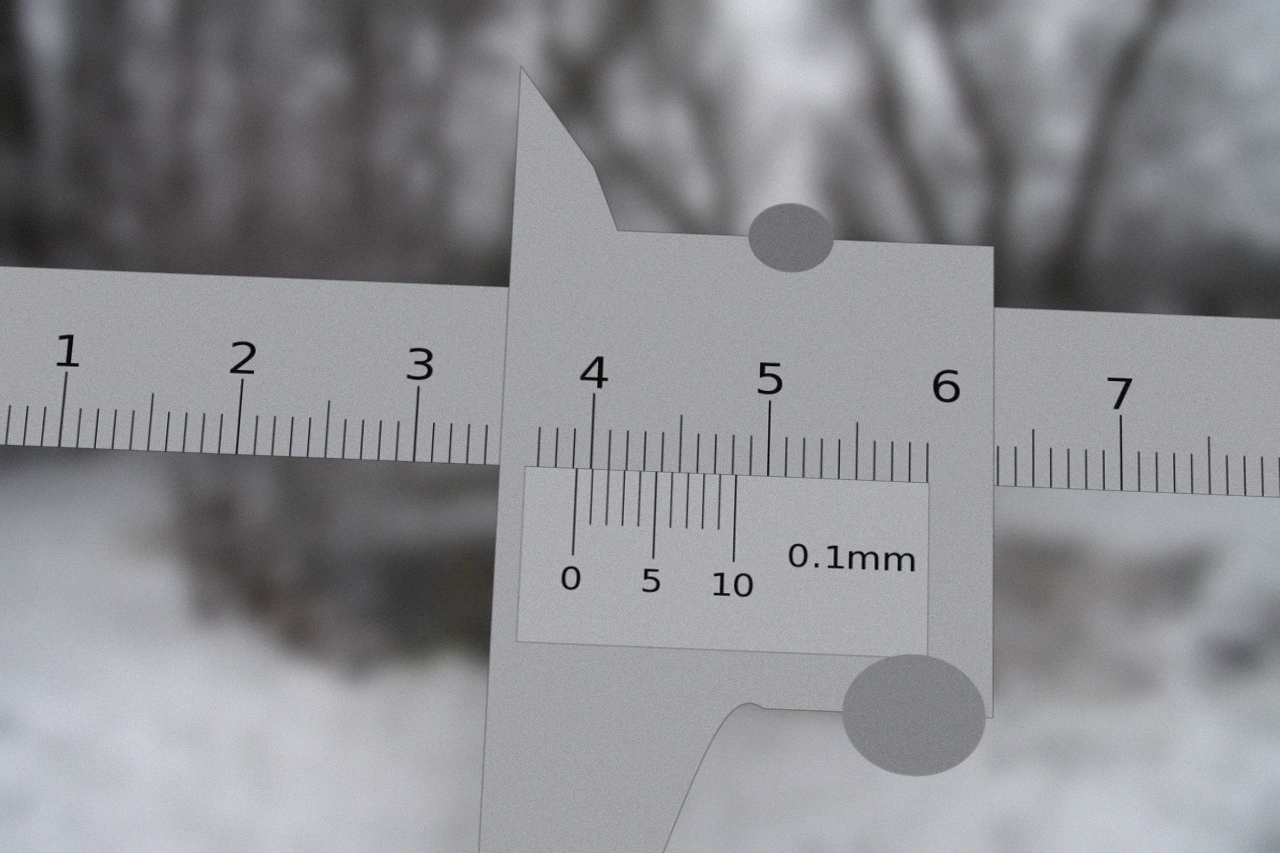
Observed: 39.2 mm
